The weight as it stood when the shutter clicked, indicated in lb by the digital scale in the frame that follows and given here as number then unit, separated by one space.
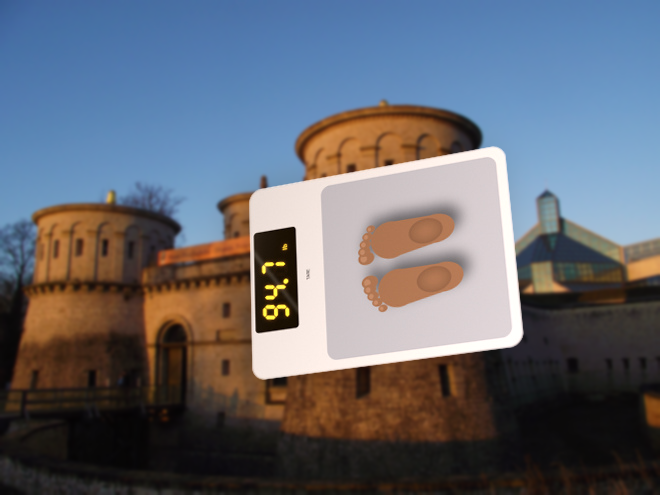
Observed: 94.7 lb
